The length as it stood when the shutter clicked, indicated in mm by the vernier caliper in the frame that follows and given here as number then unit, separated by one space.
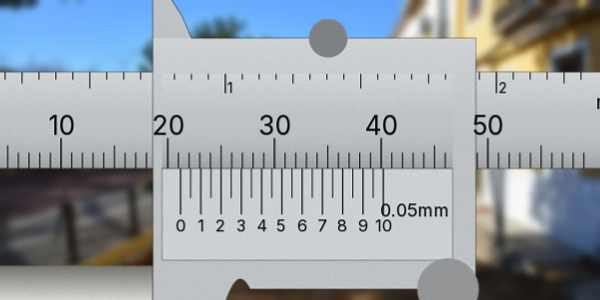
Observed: 21.2 mm
